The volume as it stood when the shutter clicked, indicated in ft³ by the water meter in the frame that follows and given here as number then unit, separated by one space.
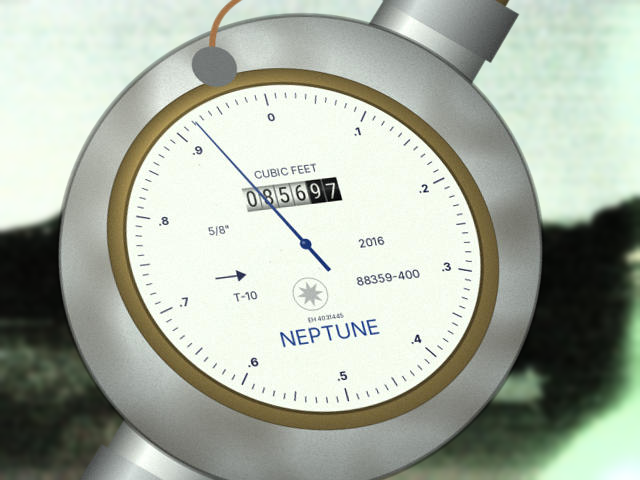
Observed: 85696.92 ft³
